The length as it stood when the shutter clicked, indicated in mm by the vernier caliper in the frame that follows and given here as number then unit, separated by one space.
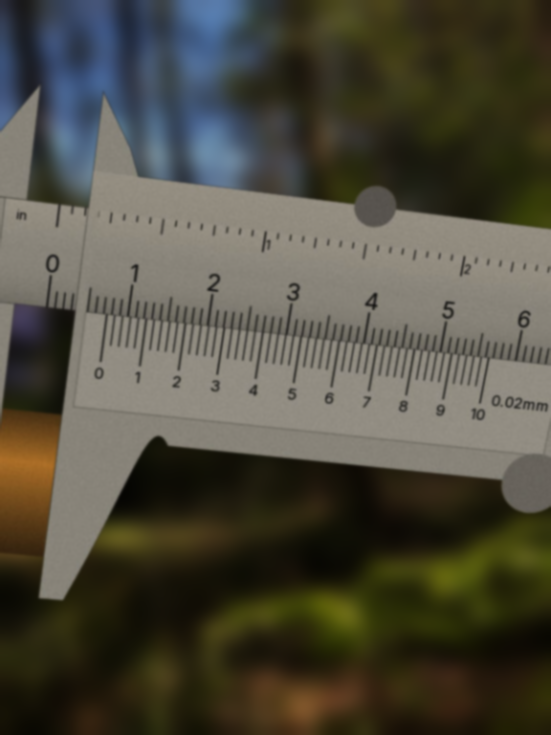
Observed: 7.4 mm
